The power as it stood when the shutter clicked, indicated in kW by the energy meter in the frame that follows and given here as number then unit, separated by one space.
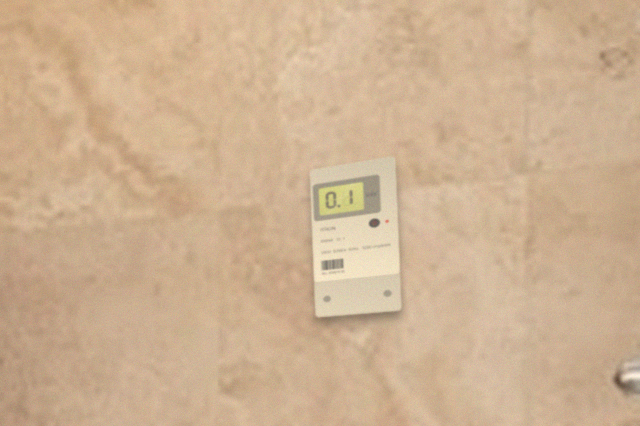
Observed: 0.1 kW
